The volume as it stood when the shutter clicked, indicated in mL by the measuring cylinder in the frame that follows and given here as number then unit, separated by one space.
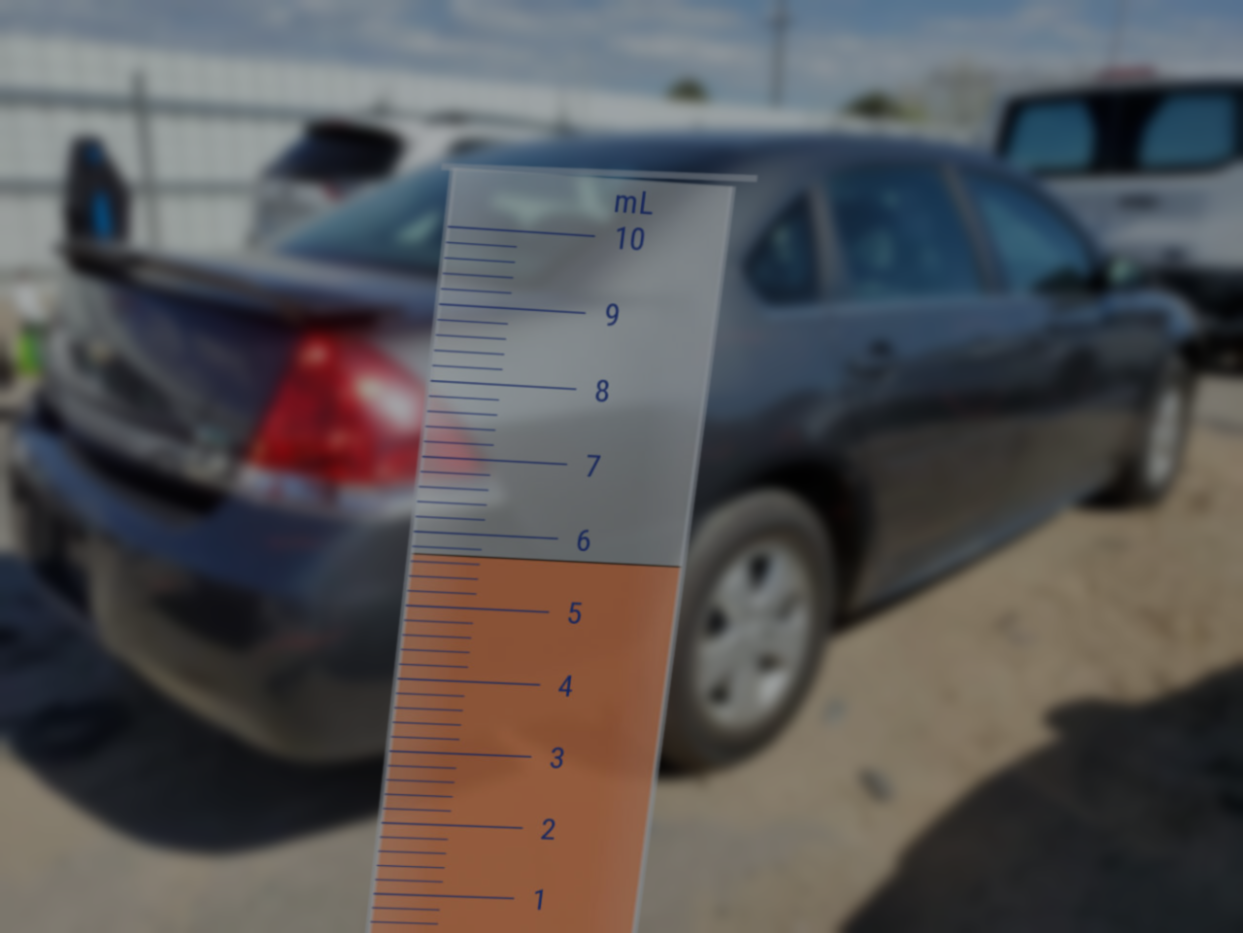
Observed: 5.7 mL
